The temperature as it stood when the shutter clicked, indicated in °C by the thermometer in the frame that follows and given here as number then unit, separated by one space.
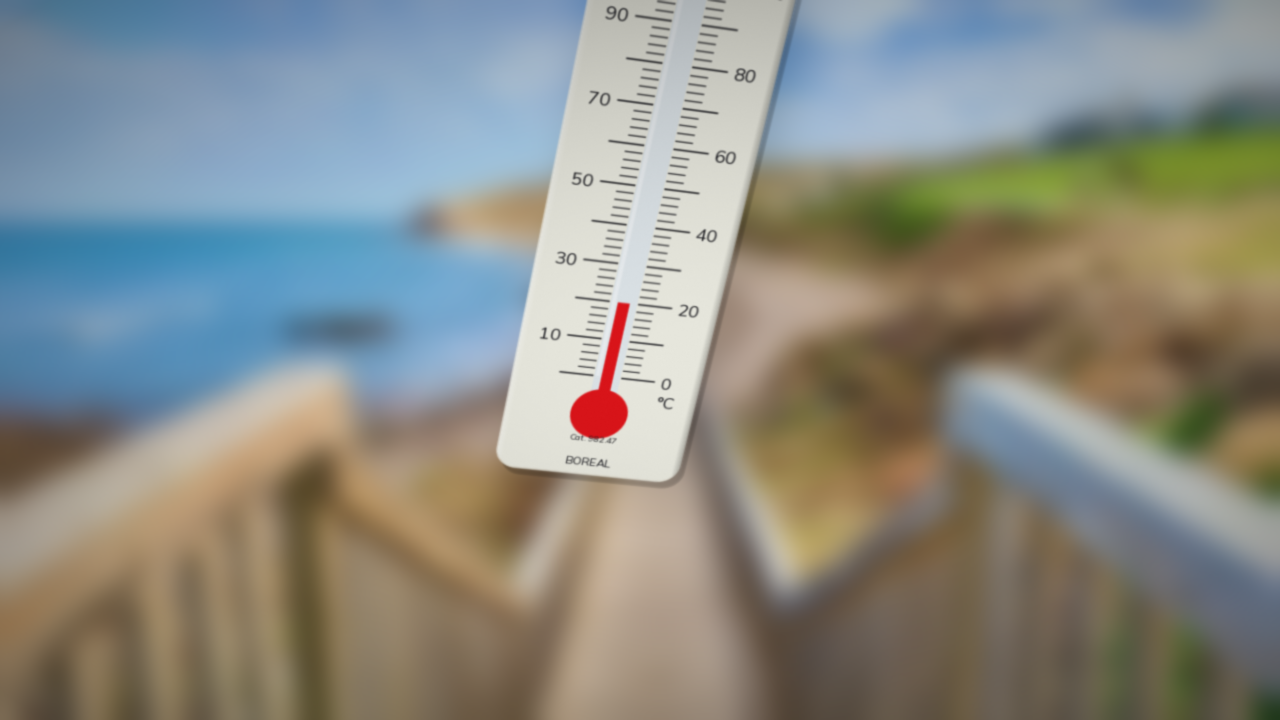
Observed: 20 °C
